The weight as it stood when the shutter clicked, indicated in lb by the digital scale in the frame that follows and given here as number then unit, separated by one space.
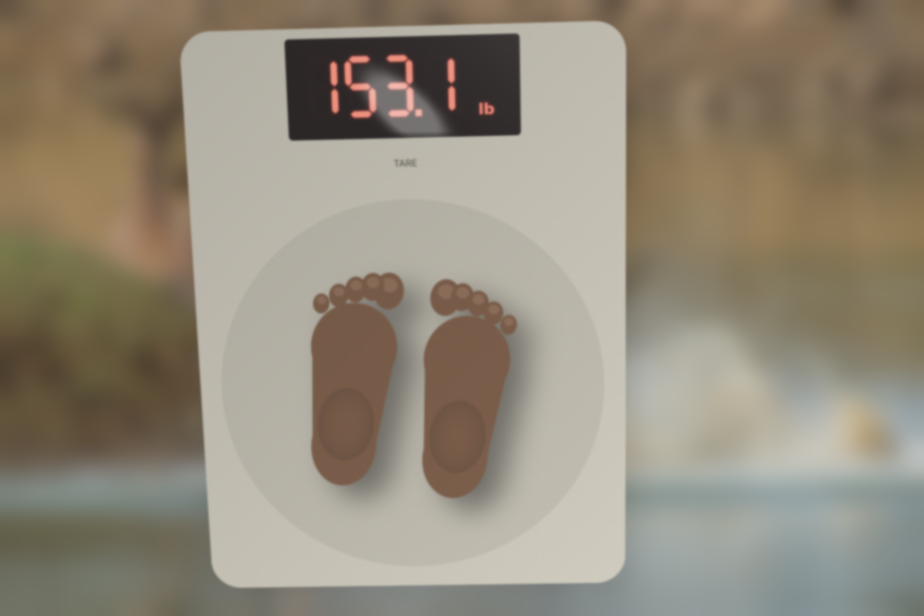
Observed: 153.1 lb
